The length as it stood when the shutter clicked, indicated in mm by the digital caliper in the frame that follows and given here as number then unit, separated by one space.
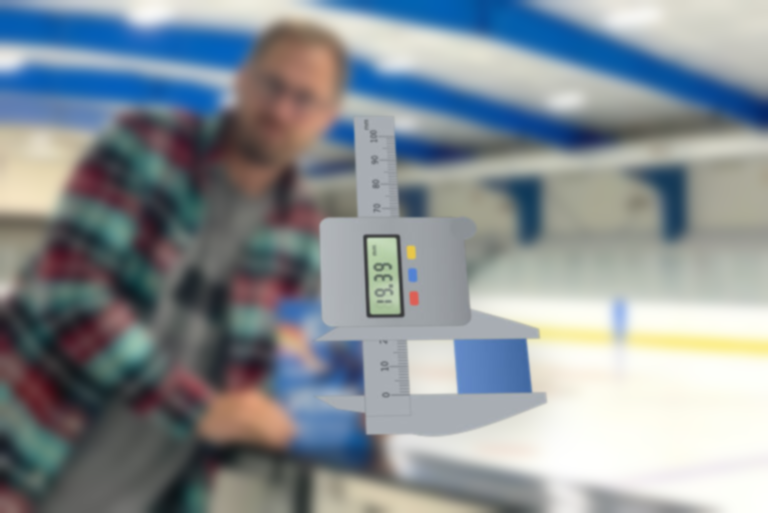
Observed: 19.39 mm
